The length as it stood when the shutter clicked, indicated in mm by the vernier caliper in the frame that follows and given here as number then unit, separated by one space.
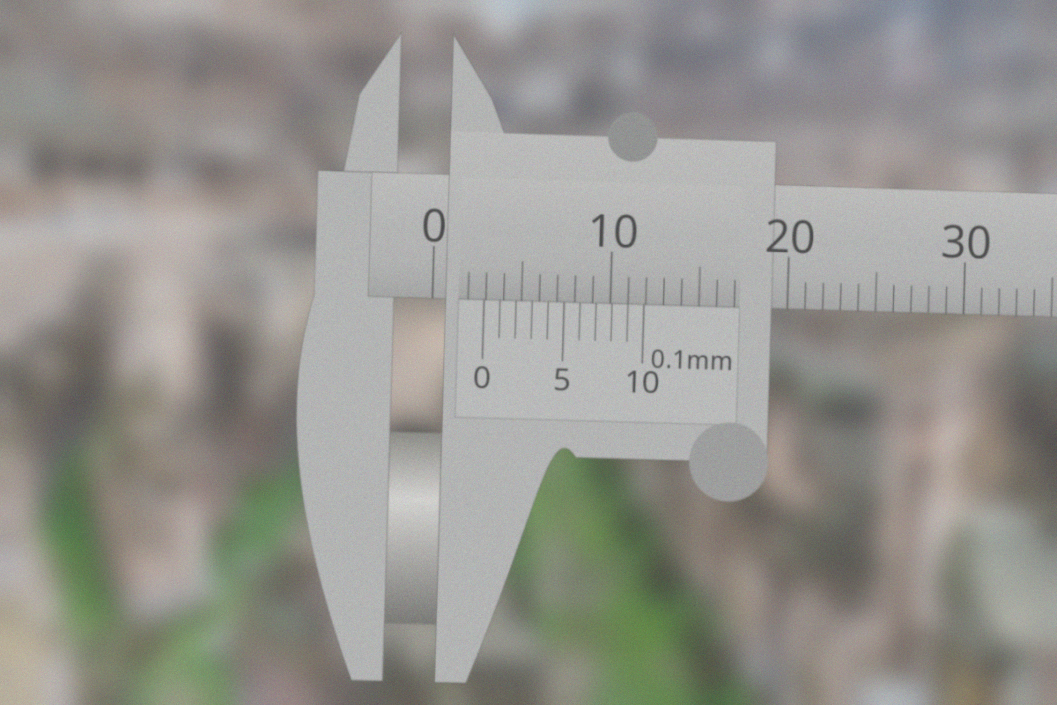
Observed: 2.9 mm
